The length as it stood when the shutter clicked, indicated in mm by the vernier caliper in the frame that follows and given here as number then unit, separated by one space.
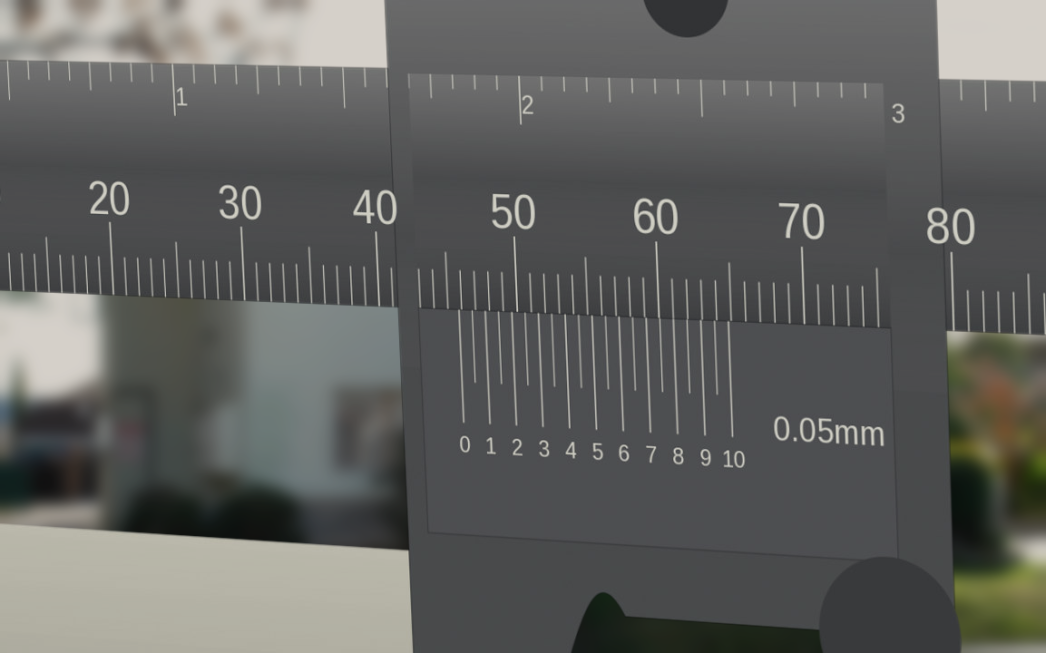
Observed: 45.8 mm
